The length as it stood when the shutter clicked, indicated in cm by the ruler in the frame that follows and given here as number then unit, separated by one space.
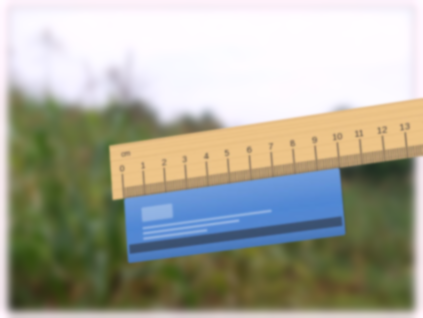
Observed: 10 cm
